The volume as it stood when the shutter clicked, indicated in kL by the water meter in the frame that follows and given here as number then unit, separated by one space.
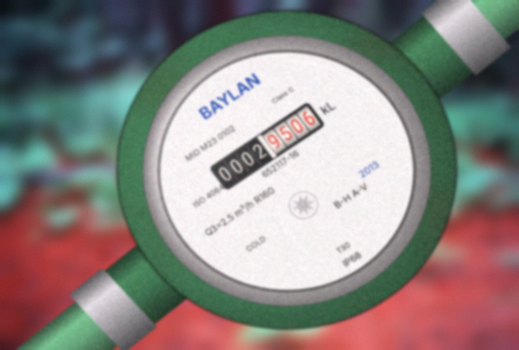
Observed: 2.9506 kL
